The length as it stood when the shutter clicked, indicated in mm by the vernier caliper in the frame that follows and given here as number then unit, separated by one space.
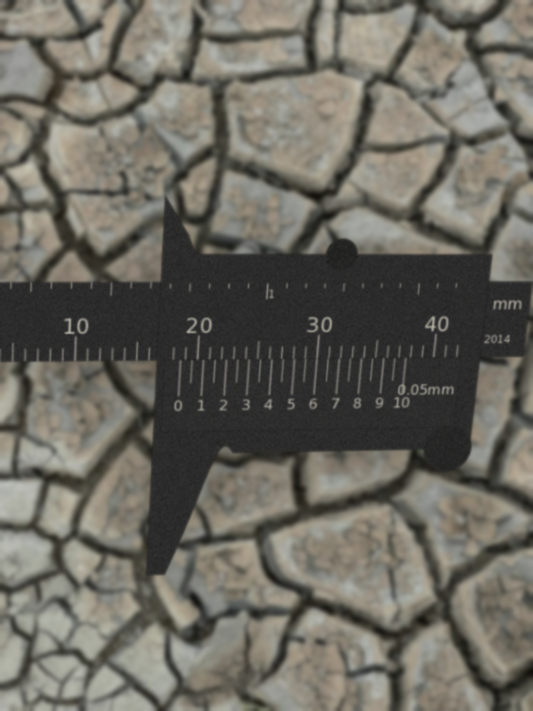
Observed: 18.6 mm
